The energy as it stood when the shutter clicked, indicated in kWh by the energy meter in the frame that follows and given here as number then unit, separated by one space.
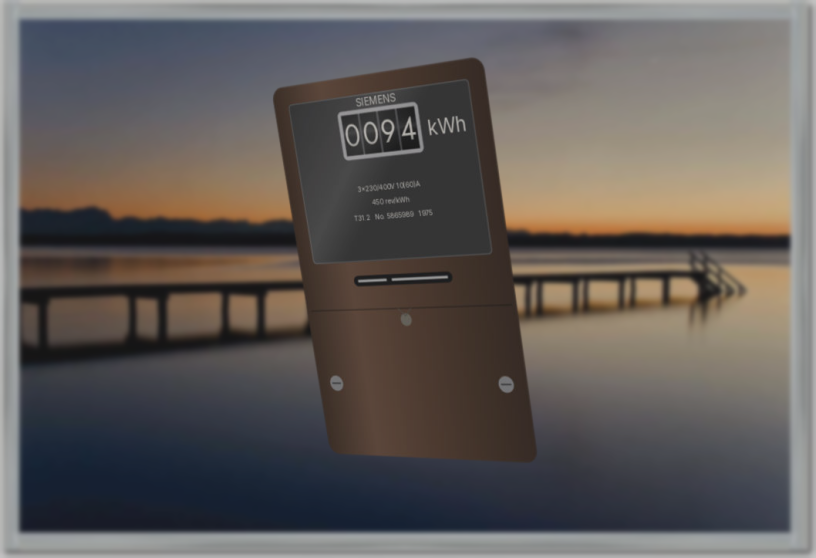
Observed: 94 kWh
